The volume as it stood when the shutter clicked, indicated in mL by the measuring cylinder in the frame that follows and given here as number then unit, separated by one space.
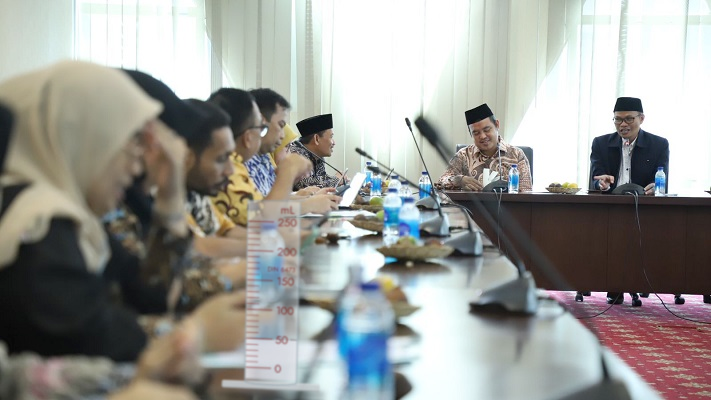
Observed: 50 mL
